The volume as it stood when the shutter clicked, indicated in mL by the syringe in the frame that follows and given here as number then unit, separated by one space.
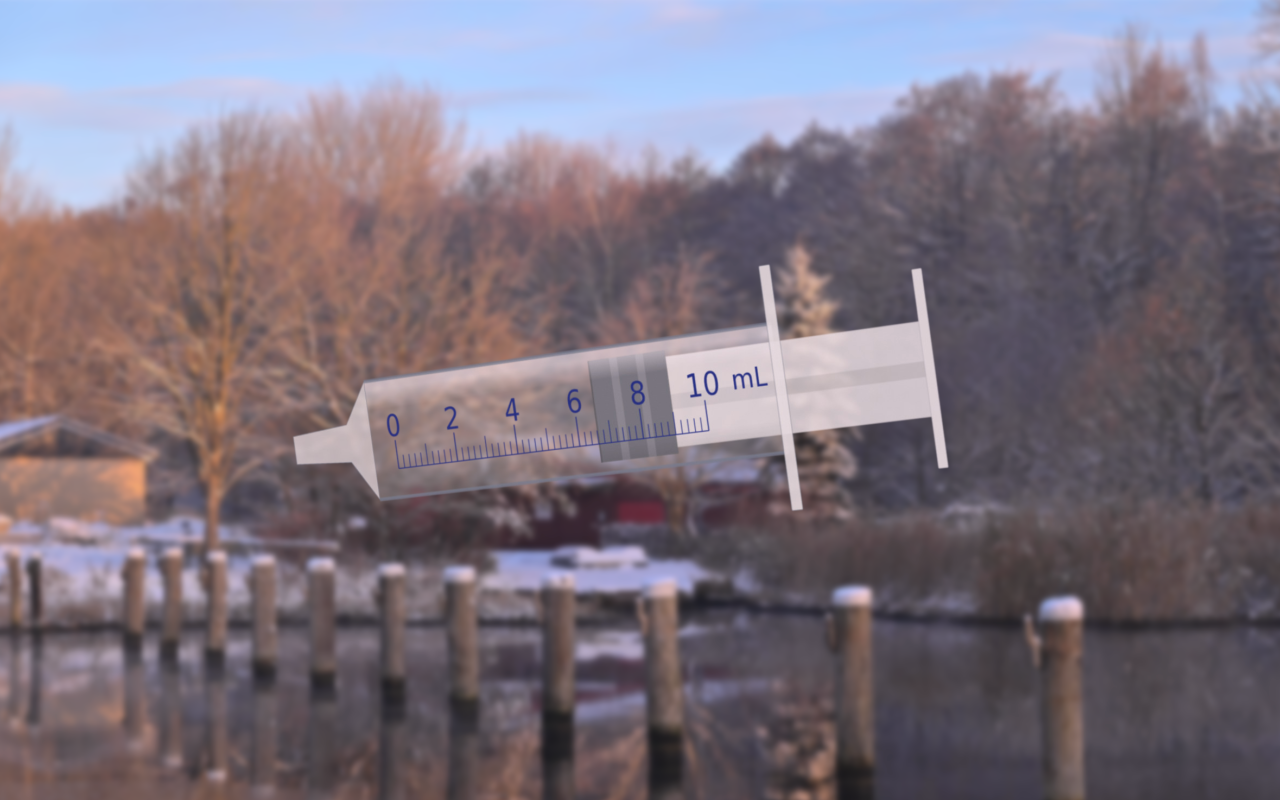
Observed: 6.6 mL
